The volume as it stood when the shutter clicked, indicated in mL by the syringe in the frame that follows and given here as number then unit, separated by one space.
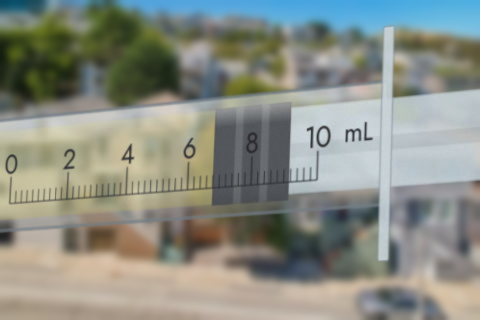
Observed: 6.8 mL
